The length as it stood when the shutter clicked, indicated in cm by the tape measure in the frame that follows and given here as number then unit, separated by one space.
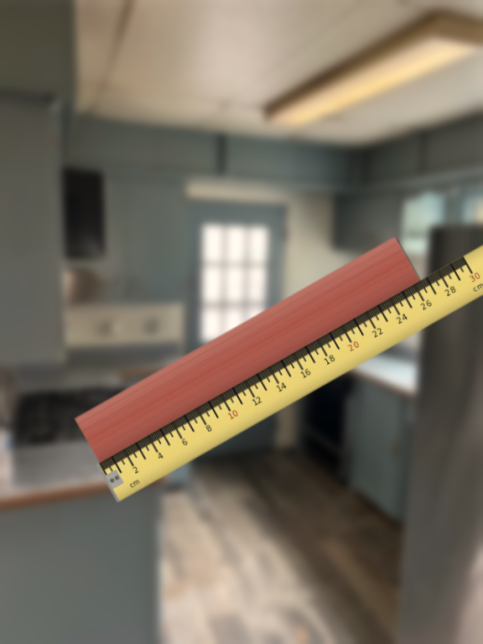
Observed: 26.5 cm
